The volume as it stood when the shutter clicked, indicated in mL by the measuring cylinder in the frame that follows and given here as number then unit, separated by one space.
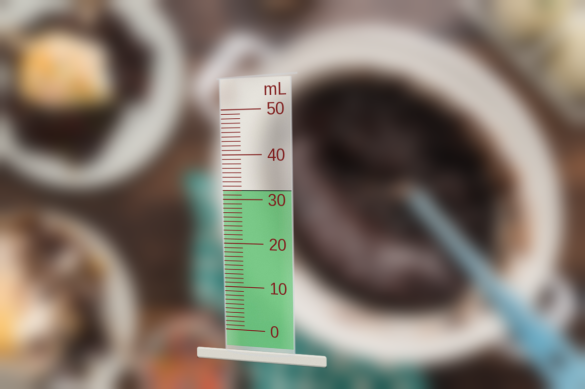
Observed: 32 mL
